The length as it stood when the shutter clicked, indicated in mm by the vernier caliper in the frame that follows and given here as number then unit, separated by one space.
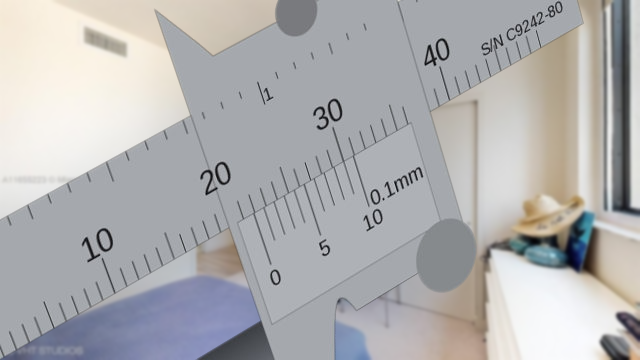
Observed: 21.9 mm
